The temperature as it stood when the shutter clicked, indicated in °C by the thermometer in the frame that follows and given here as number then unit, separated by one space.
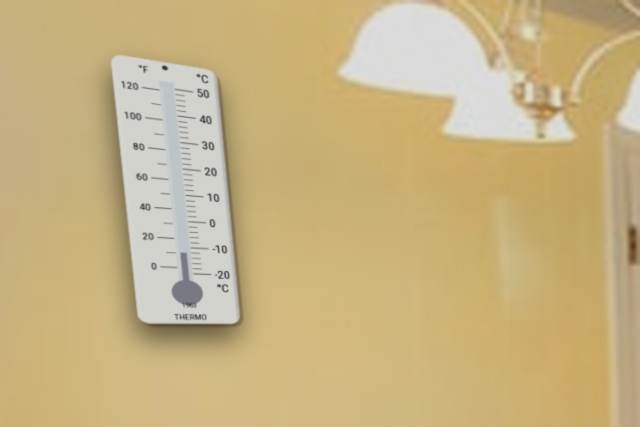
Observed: -12 °C
